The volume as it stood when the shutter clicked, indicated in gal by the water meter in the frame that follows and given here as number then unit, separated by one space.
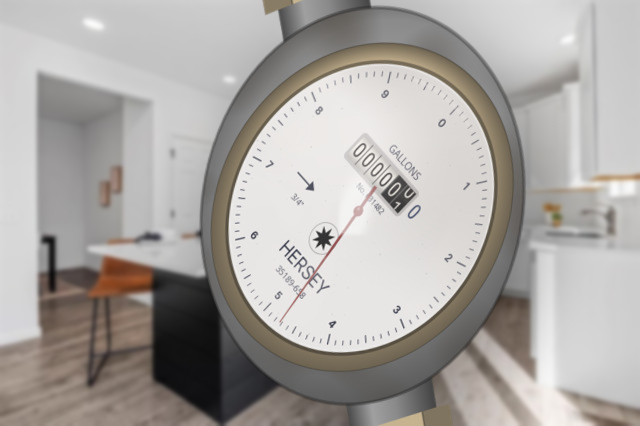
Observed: 4.7 gal
